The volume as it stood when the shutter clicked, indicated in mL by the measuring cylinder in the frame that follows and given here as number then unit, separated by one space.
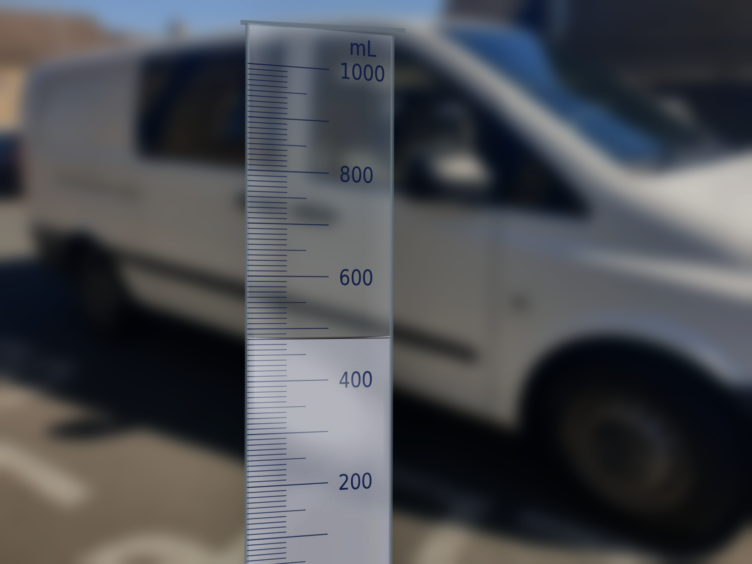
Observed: 480 mL
